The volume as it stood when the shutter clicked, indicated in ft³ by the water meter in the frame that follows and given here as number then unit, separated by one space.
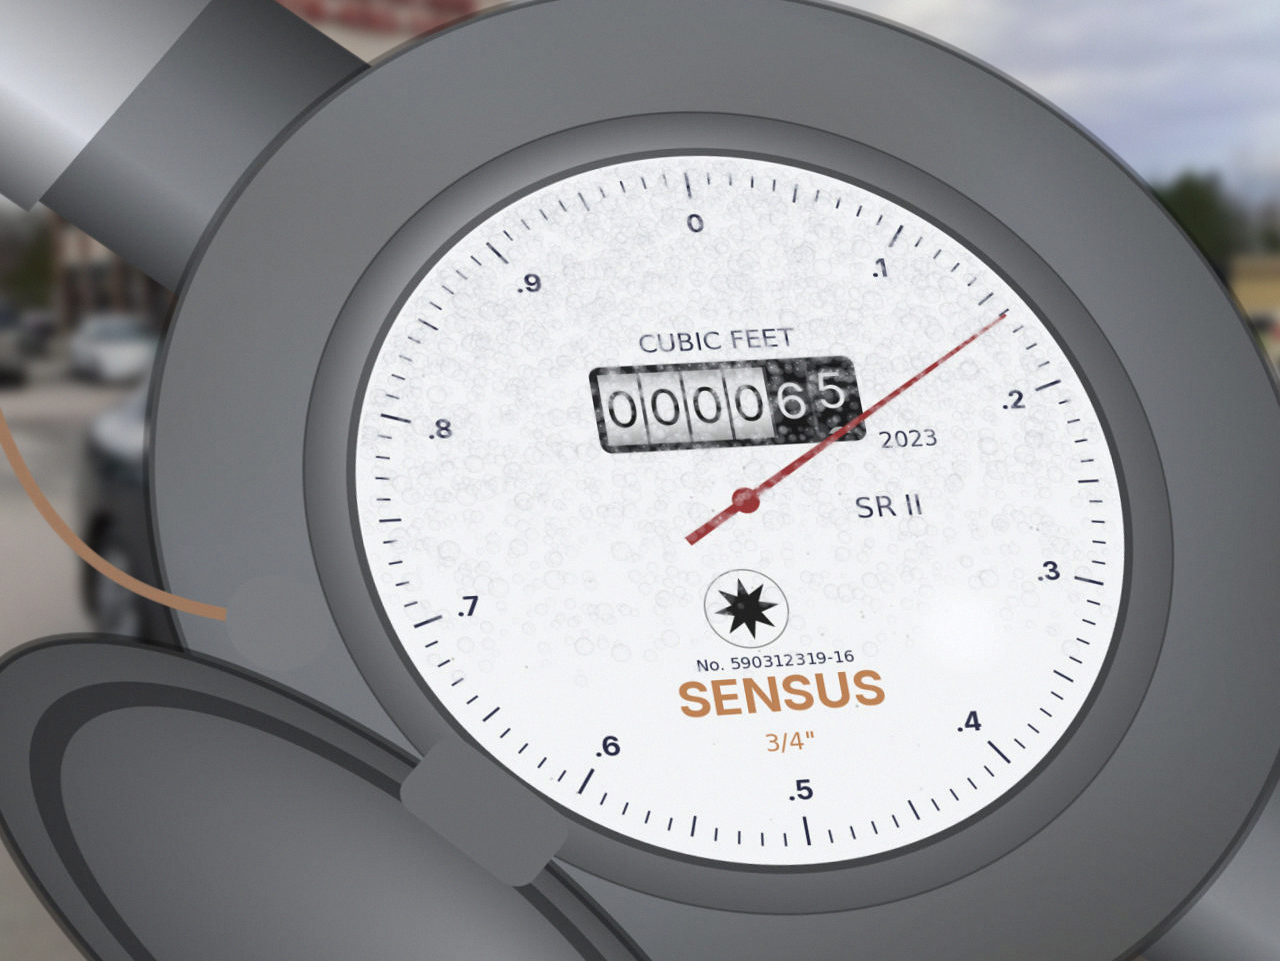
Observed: 65.16 ft³
